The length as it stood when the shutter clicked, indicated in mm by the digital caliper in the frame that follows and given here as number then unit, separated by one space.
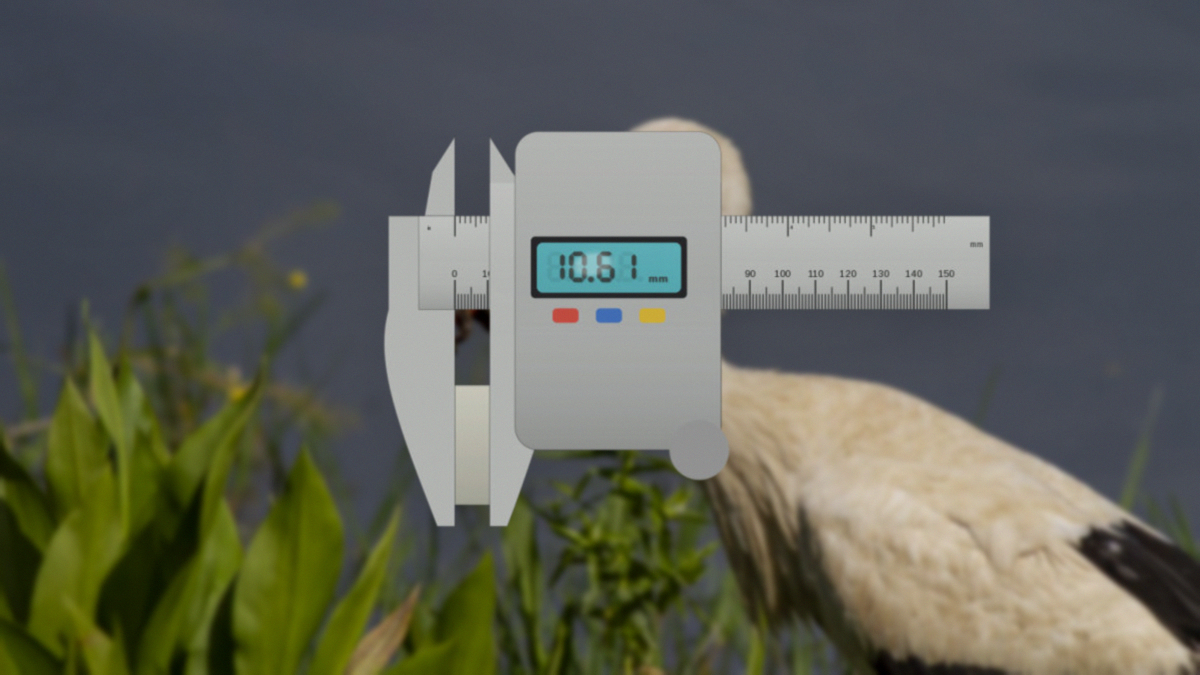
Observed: 10.61 mm
